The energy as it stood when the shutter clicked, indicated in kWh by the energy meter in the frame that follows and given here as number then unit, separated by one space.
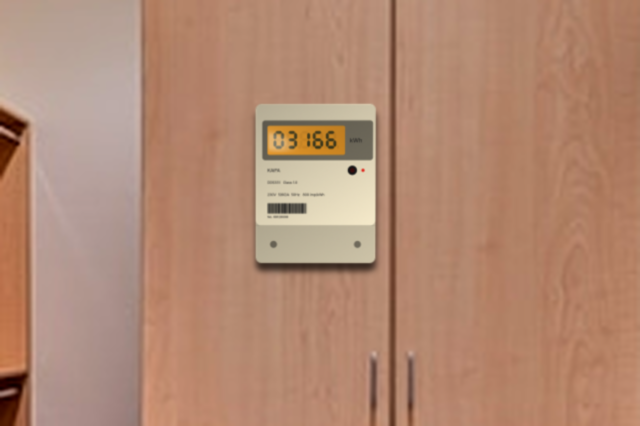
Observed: 3166 kWh
